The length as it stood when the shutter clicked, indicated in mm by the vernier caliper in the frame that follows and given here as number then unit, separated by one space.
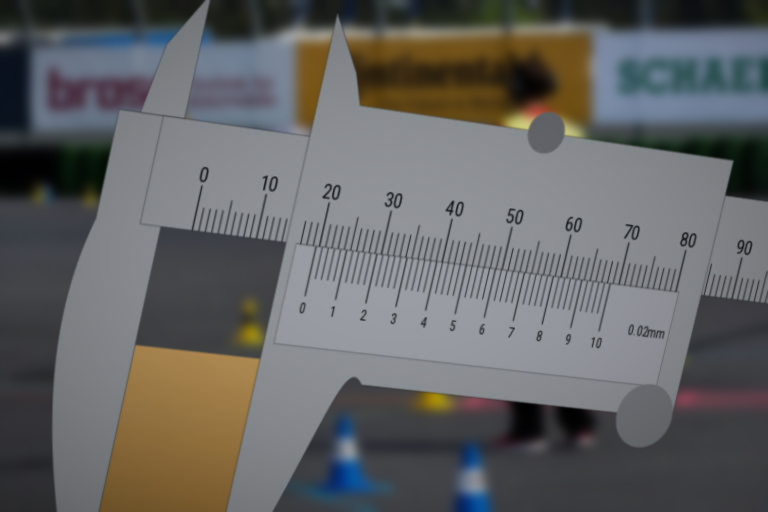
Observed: 19.5 mm
